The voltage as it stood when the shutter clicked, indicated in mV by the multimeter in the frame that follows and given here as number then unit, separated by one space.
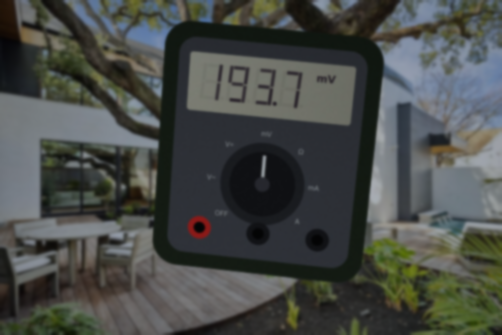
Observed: 193.7 mV
